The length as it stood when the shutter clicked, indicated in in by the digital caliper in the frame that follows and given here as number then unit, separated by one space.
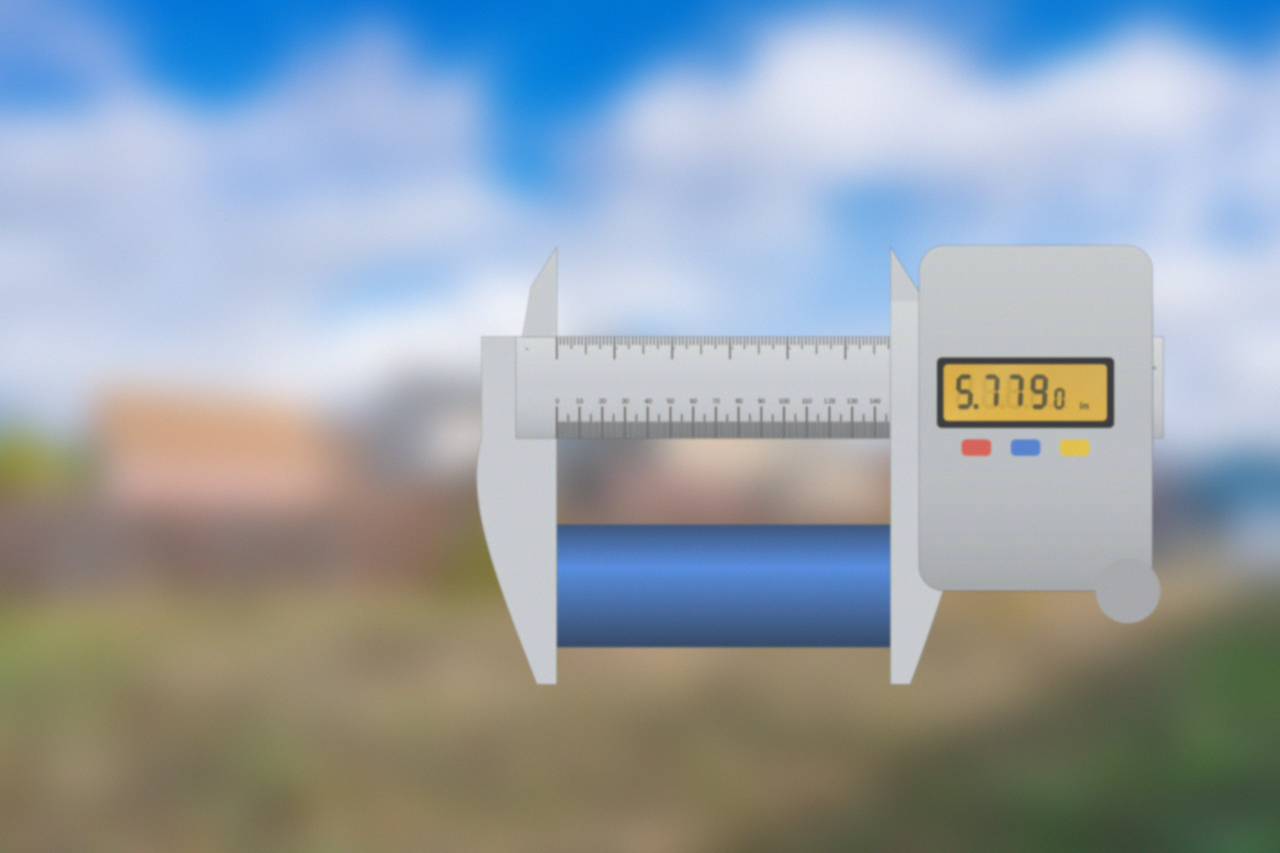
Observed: 5.7790 in
